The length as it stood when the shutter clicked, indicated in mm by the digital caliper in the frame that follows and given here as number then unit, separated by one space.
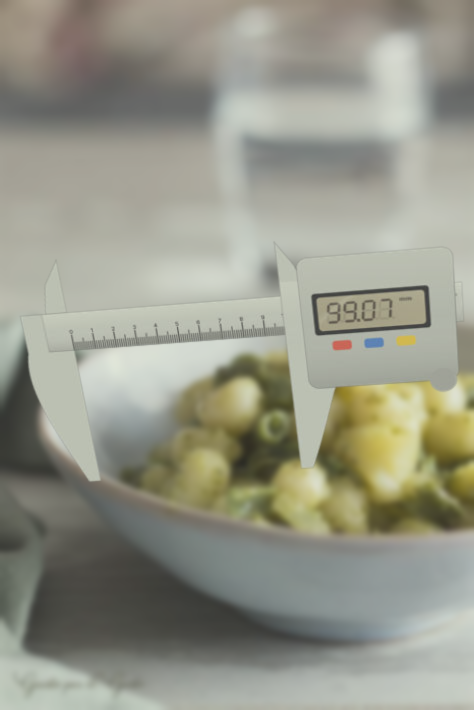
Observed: 99.07 mm
